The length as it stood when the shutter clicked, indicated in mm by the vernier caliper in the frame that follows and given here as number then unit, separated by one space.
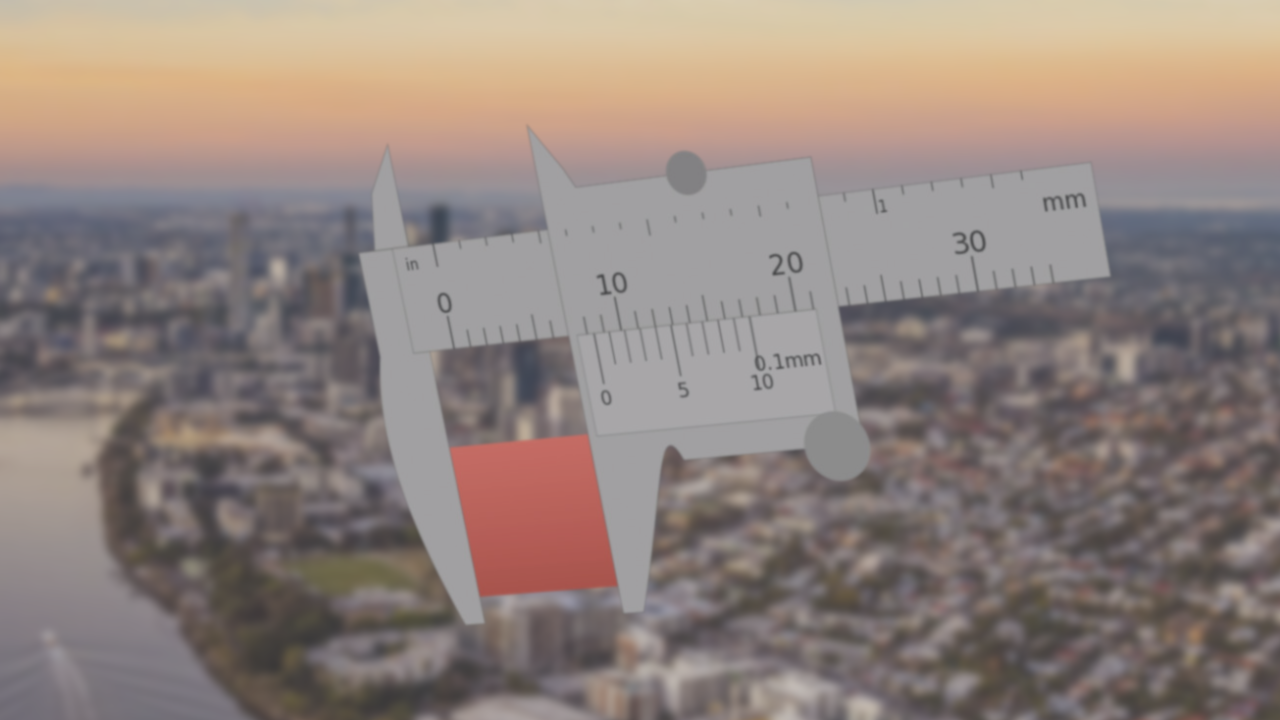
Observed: 8.4 mm
